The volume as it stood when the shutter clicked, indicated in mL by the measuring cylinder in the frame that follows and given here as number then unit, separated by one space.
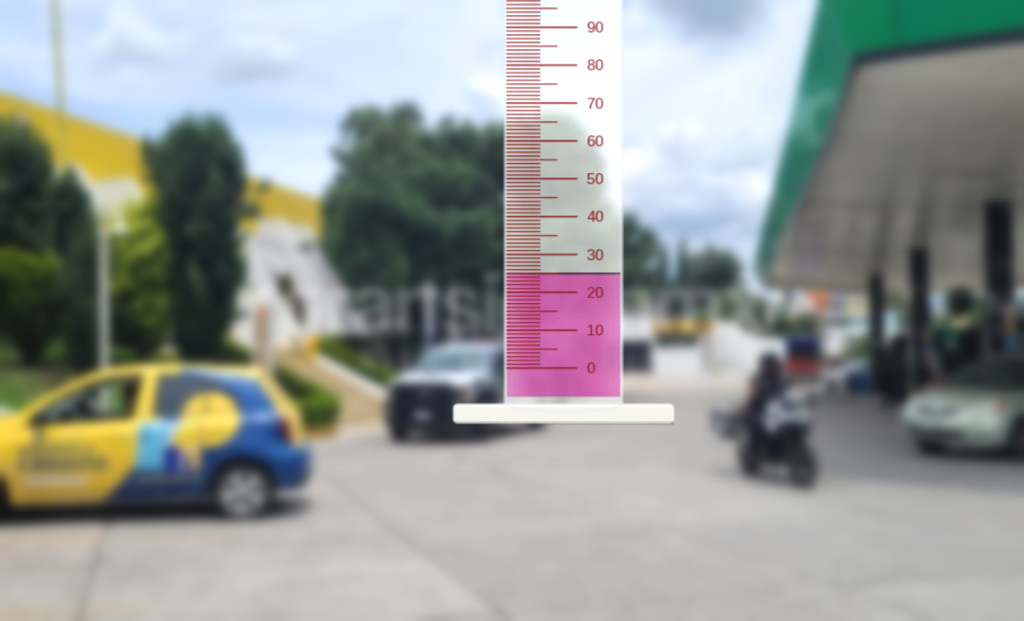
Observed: 25 mL
